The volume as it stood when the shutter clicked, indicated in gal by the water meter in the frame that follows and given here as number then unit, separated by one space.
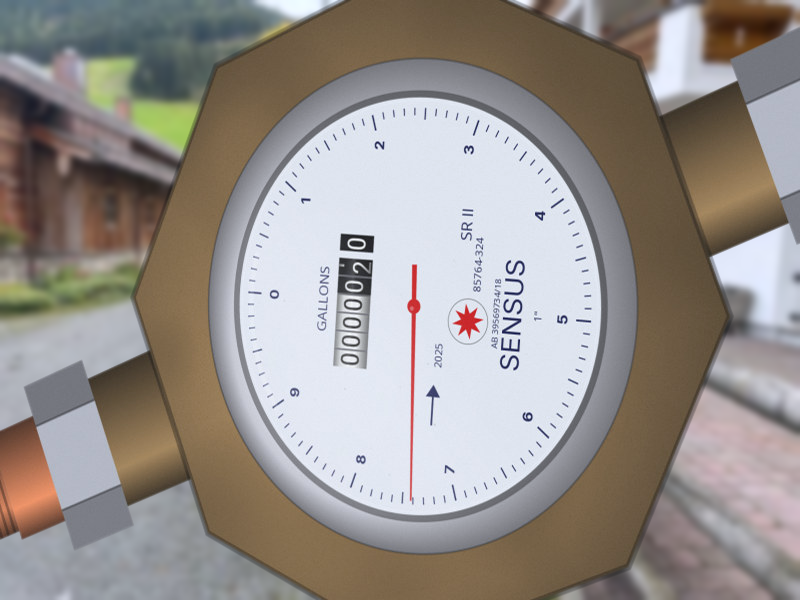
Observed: 17.4 gal
